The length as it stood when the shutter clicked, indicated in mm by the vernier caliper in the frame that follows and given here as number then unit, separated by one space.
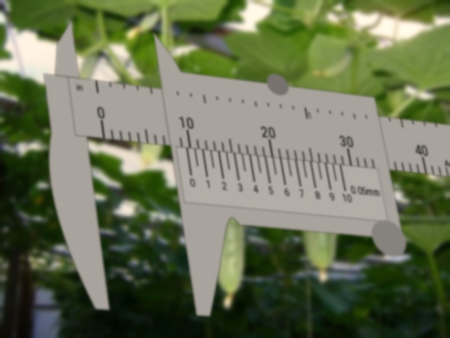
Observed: 9.6 mm
